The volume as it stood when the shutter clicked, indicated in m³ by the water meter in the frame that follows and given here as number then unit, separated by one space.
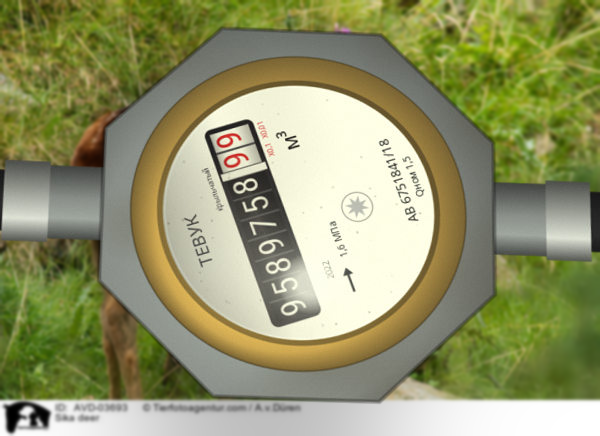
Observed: 9589758.99 m³
